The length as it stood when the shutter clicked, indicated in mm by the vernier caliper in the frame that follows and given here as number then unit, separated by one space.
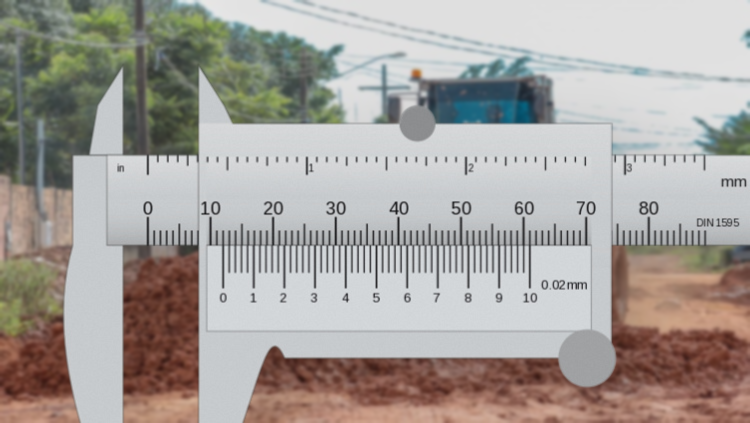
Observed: 12.0 mm
